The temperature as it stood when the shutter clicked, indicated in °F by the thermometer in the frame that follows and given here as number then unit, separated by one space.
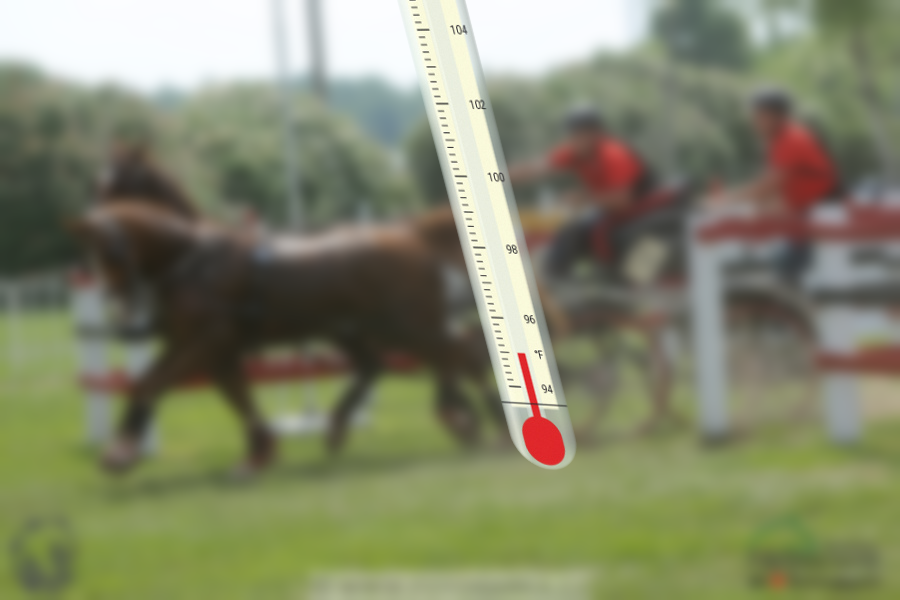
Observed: 95 °F
